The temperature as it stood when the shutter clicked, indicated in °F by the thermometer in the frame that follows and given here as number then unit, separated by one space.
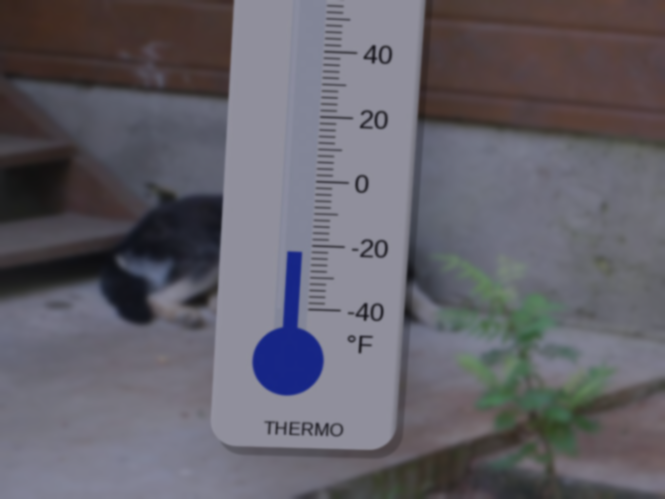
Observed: -22 °F
